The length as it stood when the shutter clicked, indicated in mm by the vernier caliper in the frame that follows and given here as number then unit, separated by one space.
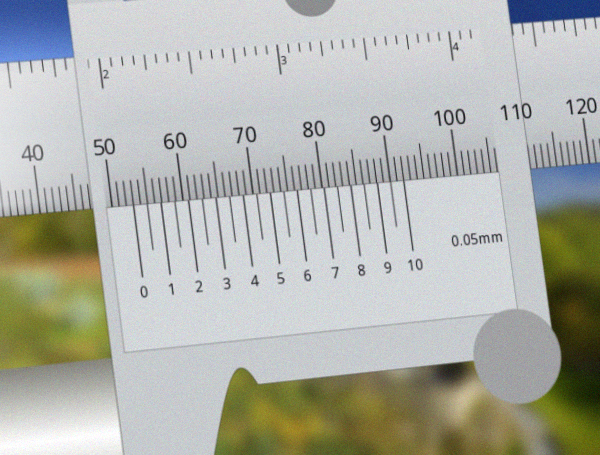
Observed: 53.0 mm
